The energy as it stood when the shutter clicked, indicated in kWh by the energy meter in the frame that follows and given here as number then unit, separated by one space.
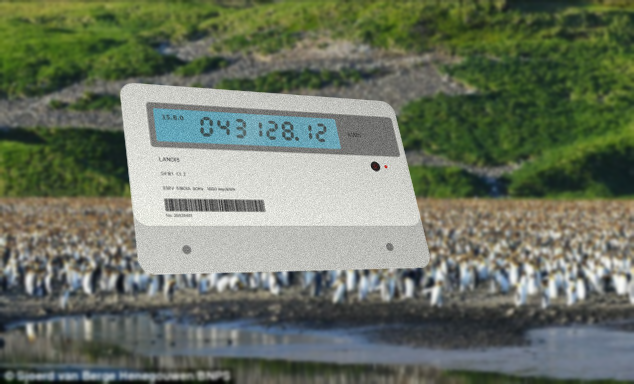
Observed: 43128.12 kWh
